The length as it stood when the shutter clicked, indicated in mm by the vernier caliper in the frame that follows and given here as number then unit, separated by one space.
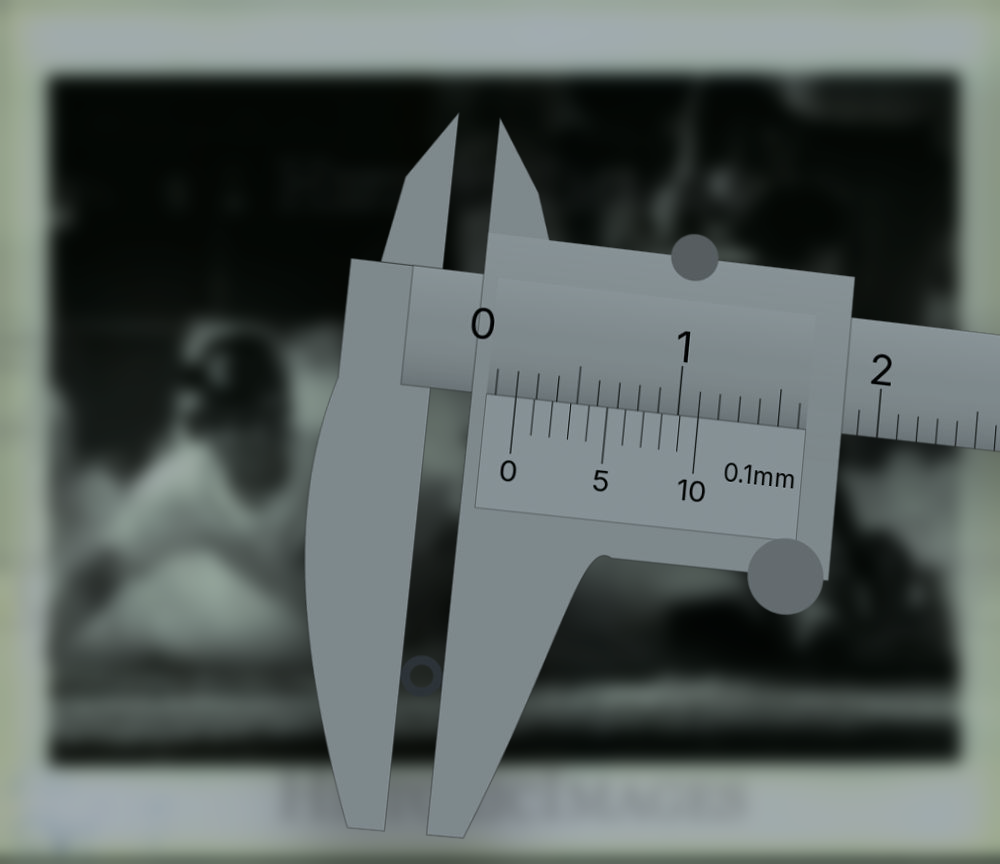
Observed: 2.0 mm
